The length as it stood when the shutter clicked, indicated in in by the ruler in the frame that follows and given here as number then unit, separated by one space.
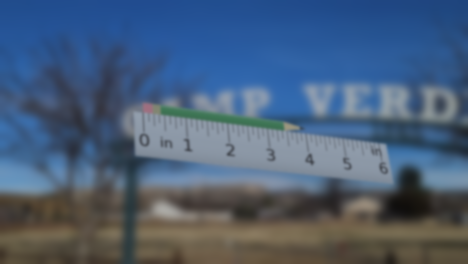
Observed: 4 in
